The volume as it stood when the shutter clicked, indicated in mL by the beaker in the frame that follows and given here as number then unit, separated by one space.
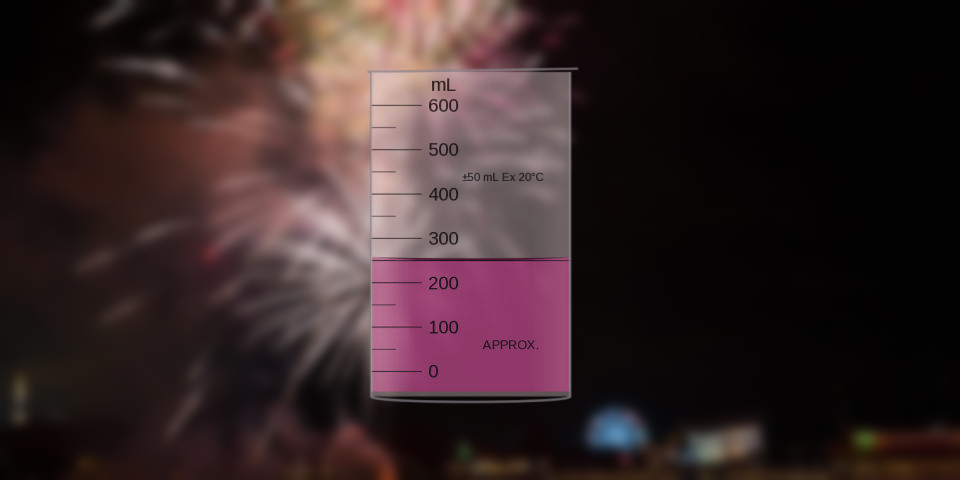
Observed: 250 mL
